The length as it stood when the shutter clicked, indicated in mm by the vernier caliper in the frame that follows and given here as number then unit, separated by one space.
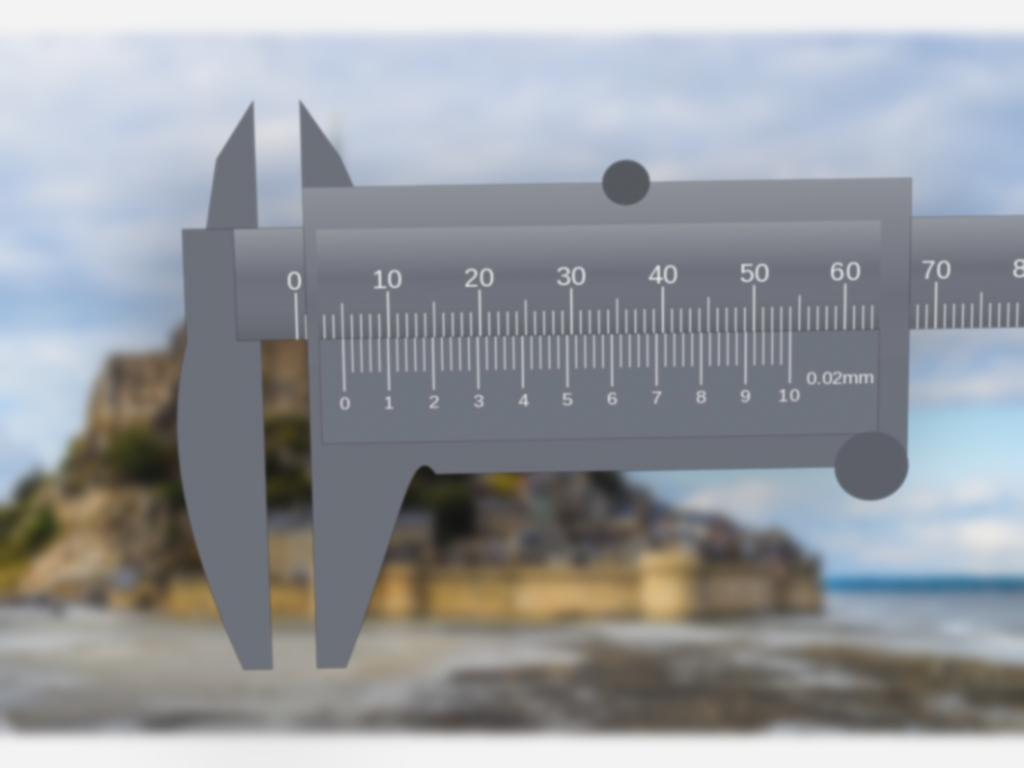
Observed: 5.0 mm
